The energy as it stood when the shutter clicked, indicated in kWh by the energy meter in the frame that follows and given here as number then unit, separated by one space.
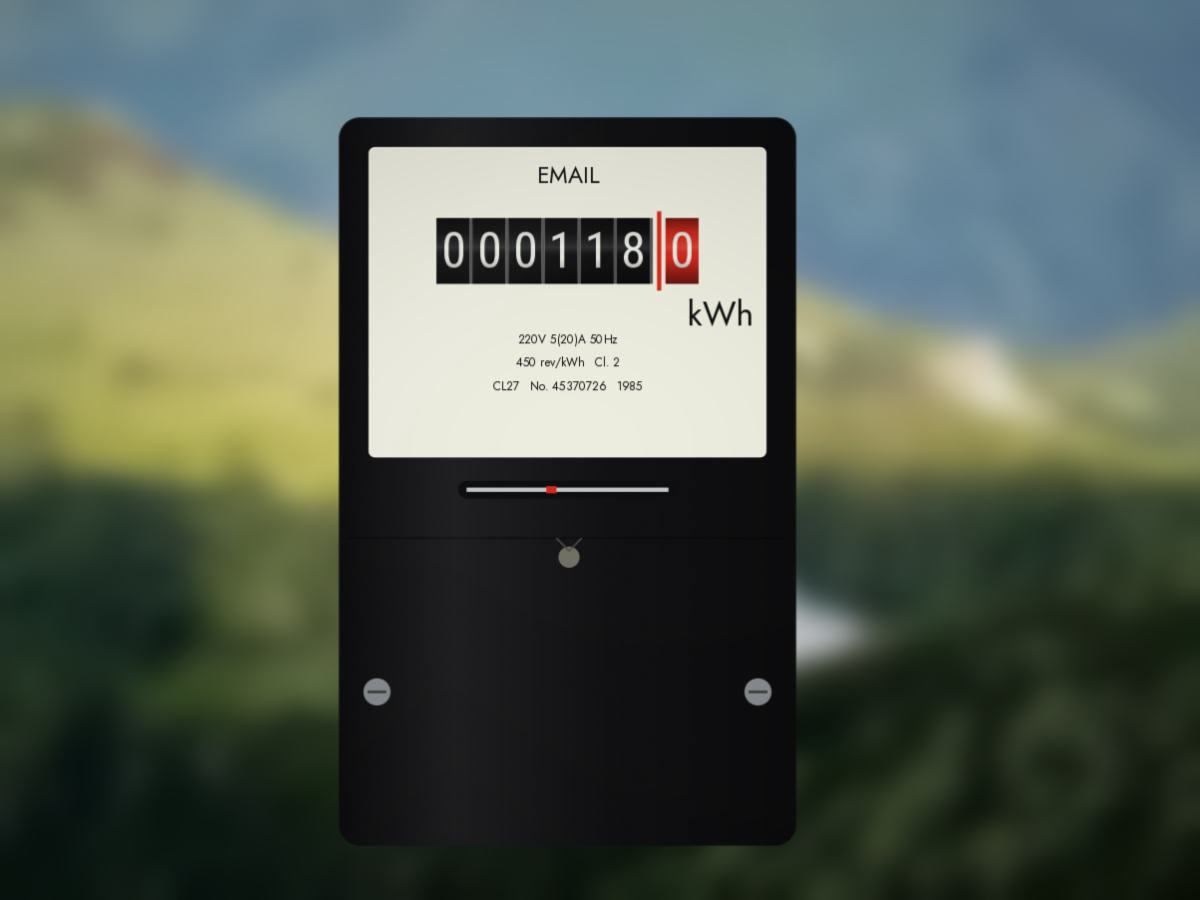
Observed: 118.0 kWh
